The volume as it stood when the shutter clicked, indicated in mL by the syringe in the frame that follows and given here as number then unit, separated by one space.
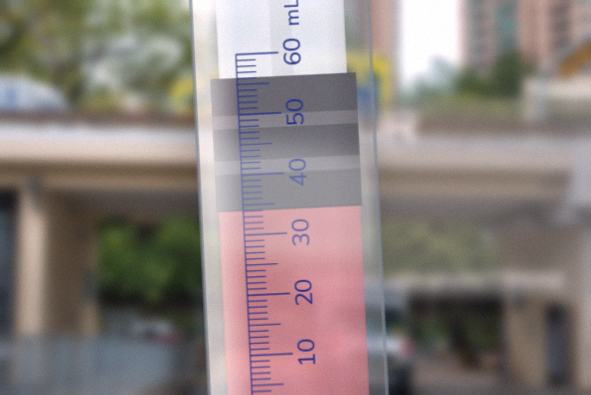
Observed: 34 mL
